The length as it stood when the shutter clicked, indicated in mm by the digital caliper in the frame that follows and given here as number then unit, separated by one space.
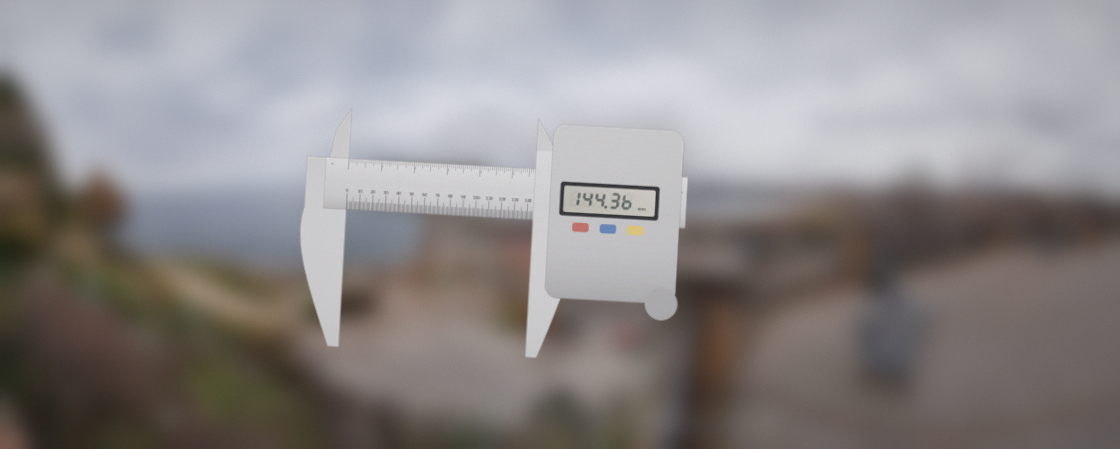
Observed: 144.36 mm
